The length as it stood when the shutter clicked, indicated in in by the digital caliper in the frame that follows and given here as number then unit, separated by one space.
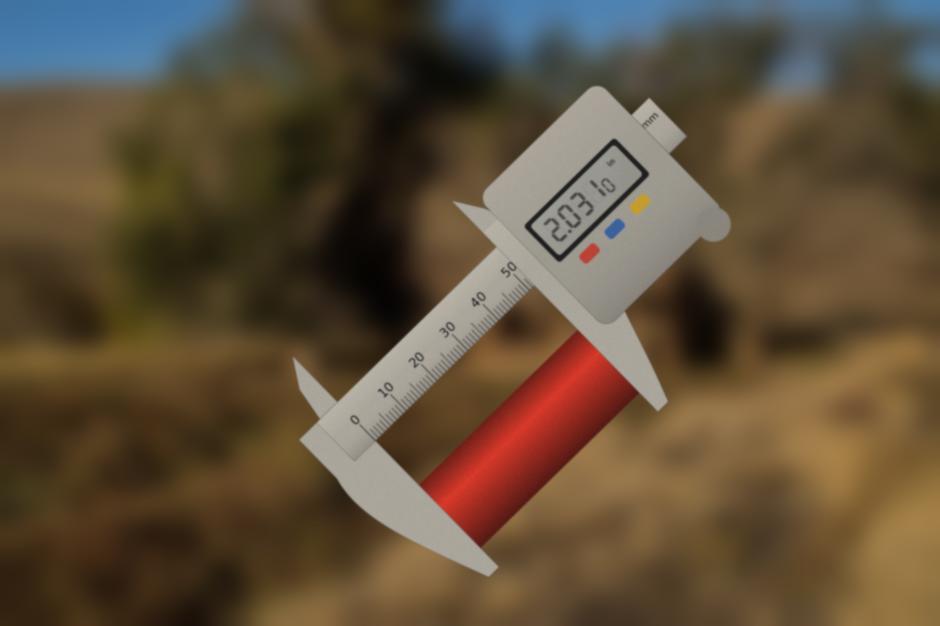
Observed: 2.0310 in
